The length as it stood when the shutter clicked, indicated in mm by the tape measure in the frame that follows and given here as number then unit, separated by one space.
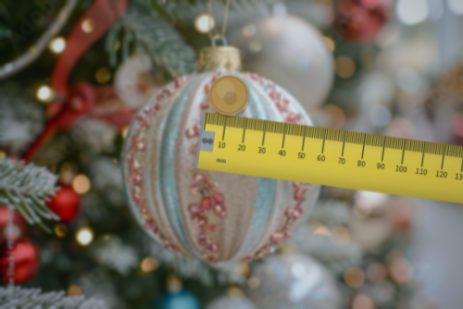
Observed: 20 mm
